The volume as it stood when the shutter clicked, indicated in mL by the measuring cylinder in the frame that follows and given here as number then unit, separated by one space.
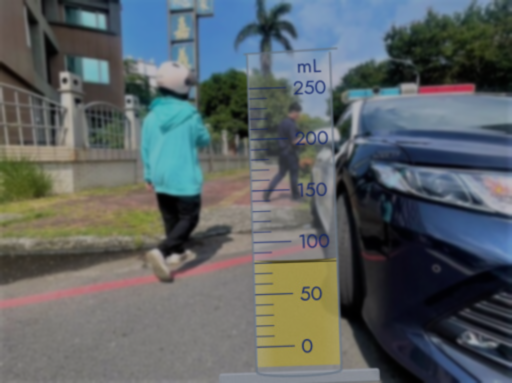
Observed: 80 mL
